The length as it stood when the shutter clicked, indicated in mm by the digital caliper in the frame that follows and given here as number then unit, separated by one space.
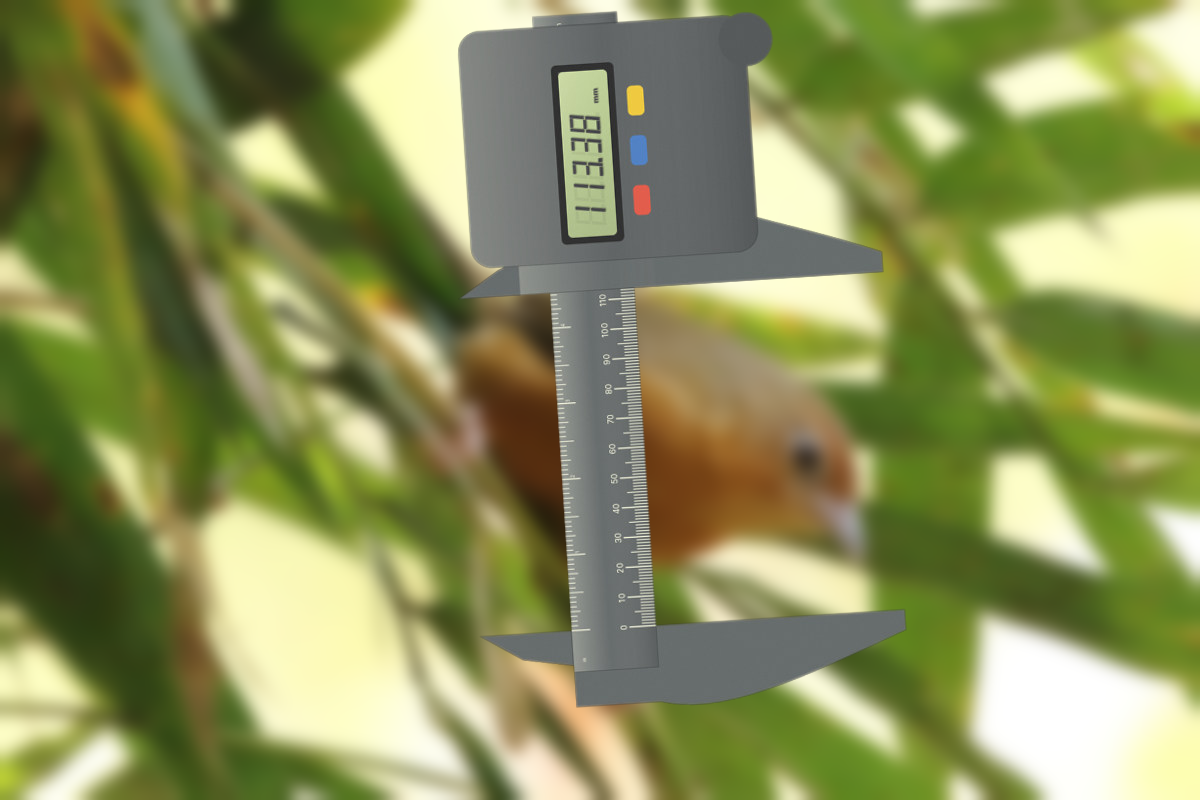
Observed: 113.38 mm
